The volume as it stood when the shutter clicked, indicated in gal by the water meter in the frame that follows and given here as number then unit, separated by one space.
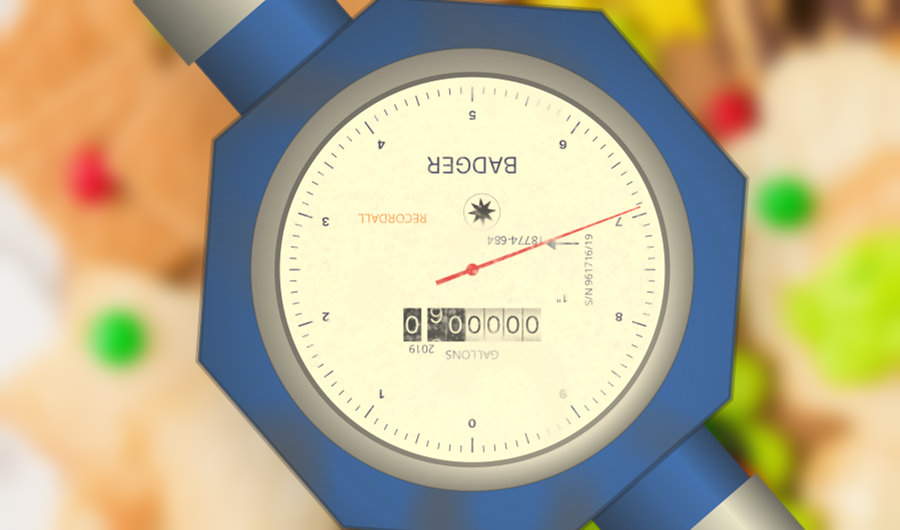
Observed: 56.9 gal
